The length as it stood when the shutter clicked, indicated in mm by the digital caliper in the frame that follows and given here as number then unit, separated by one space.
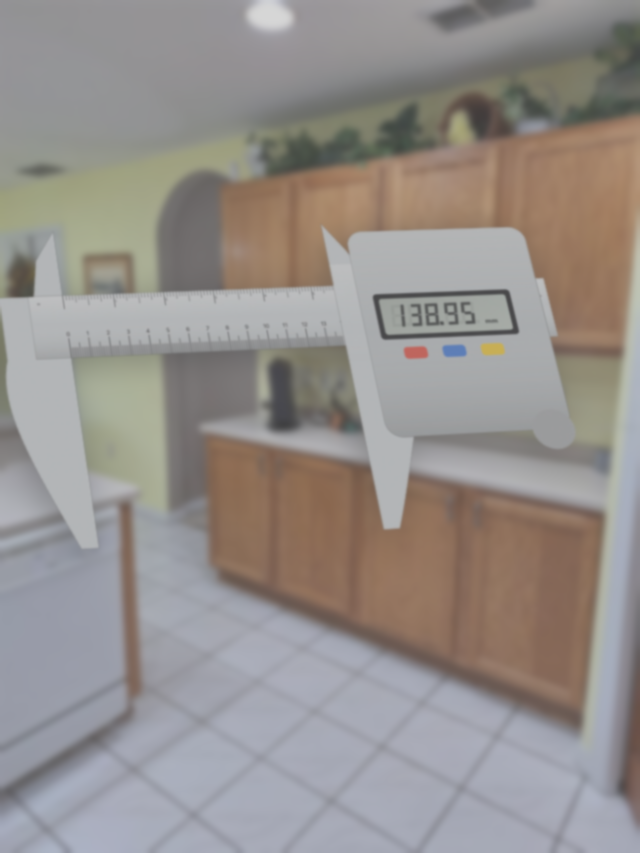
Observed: 138.95 mm
